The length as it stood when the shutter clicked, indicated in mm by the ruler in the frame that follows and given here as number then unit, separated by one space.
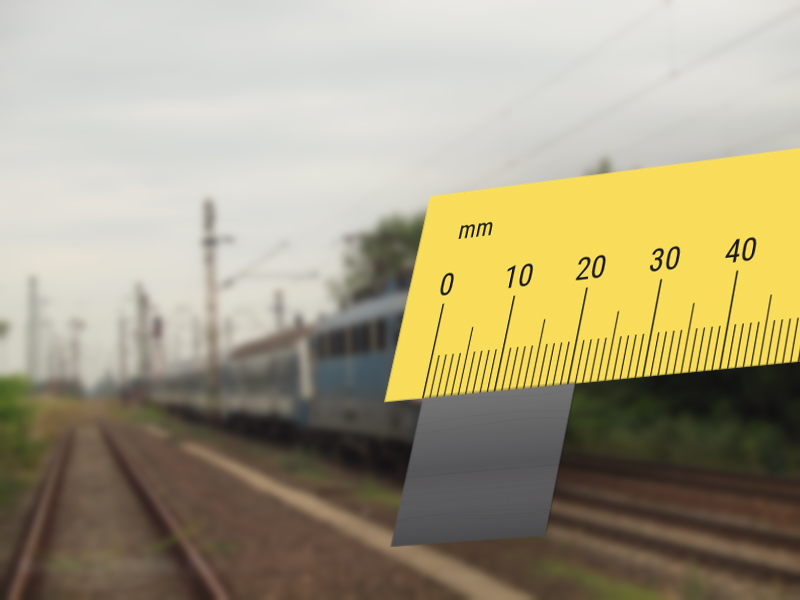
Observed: 21 mm
